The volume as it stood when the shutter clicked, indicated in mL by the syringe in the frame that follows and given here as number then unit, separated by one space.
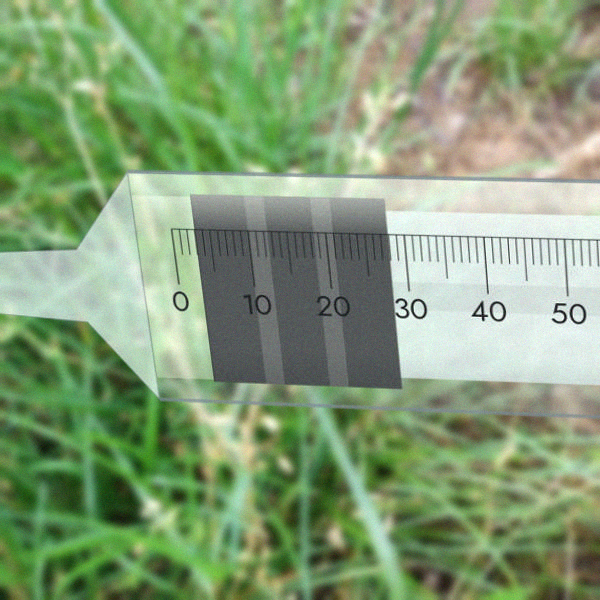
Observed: 3 mL
